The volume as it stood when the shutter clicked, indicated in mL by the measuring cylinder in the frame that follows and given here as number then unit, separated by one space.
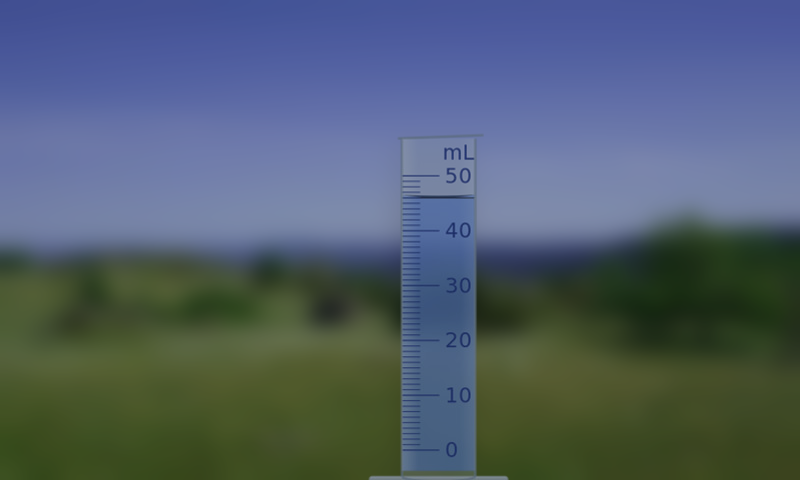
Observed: 46 mL
